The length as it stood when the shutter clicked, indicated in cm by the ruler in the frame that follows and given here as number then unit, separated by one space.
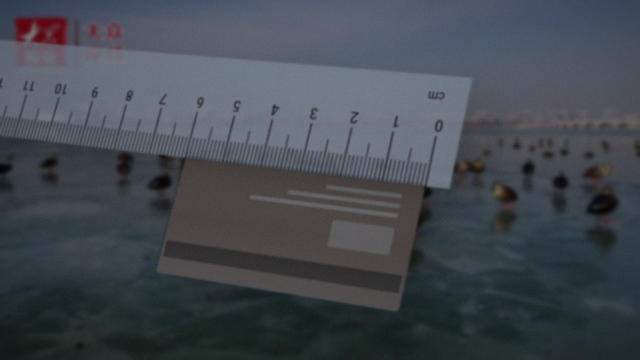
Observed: 6 cm
